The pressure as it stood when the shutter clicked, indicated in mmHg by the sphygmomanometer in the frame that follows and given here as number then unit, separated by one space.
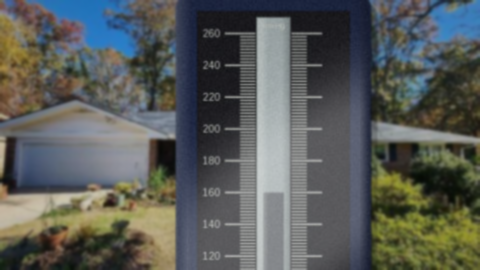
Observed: 160 mmHg
